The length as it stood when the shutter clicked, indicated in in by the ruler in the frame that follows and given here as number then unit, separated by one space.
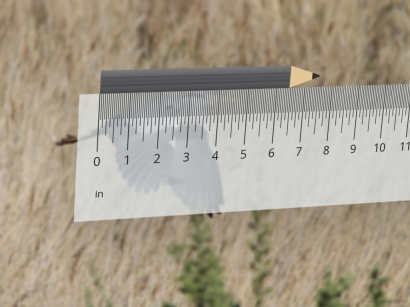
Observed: 7.5 in
